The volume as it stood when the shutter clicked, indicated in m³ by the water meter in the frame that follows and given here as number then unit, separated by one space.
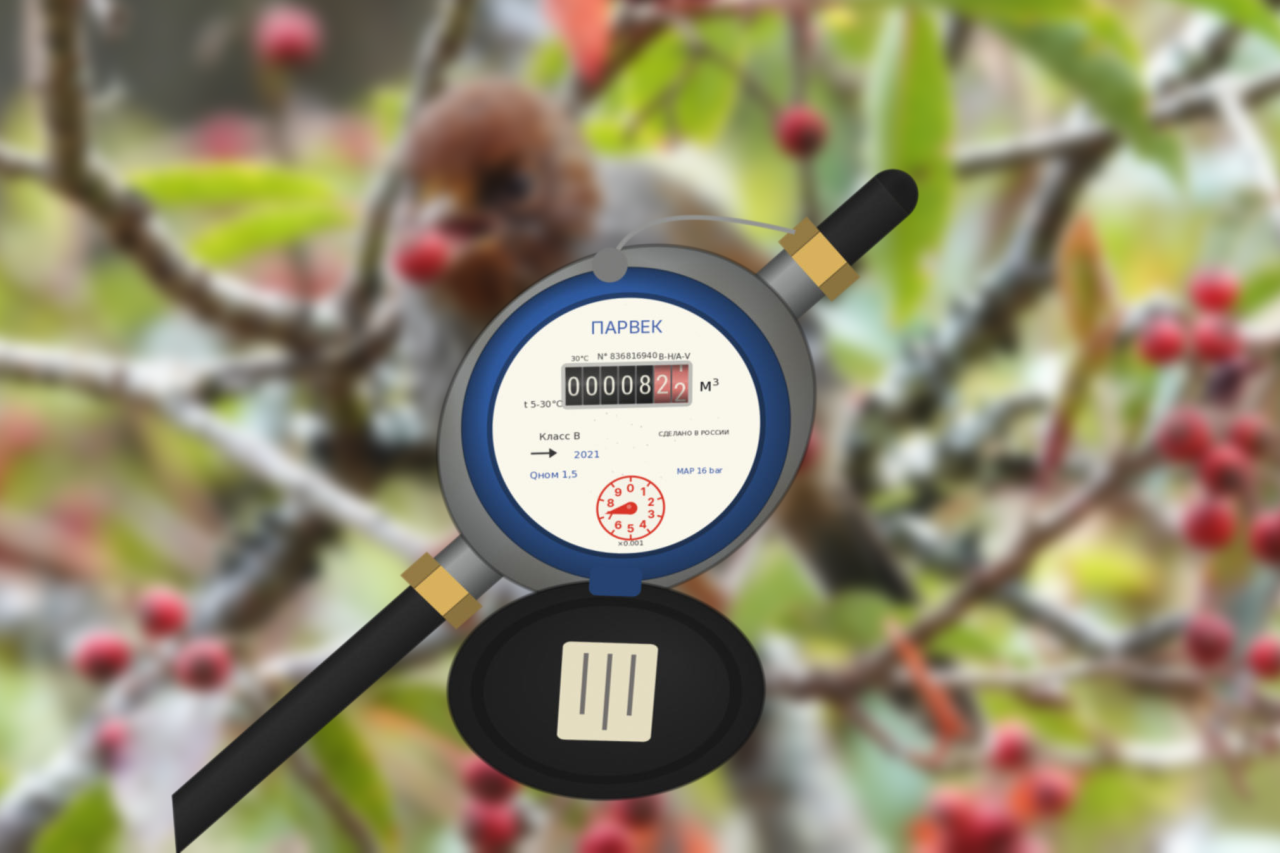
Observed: 8.217 m³
